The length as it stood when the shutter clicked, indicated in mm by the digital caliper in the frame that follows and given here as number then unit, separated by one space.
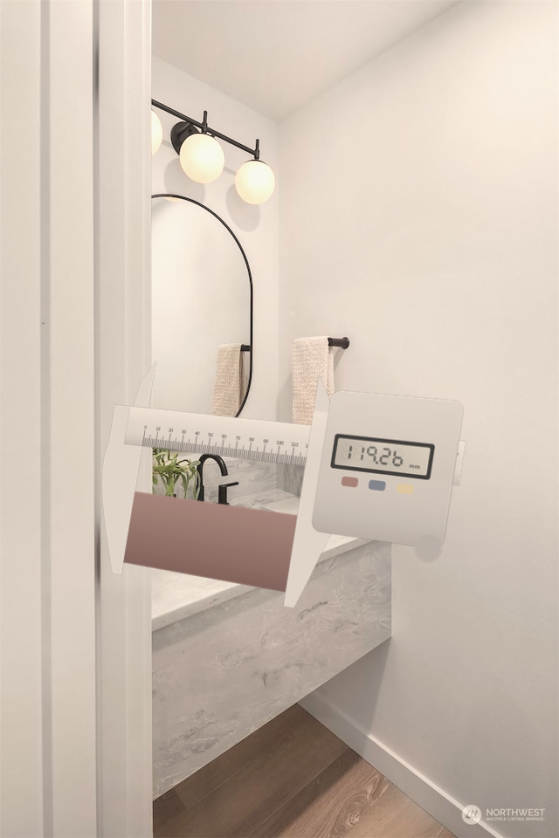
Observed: 119.26 mm
